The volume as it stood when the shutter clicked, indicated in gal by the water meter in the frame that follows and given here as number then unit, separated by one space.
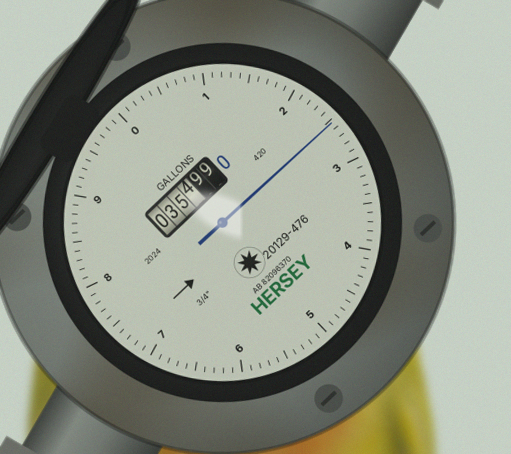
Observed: 354992.5 gal
